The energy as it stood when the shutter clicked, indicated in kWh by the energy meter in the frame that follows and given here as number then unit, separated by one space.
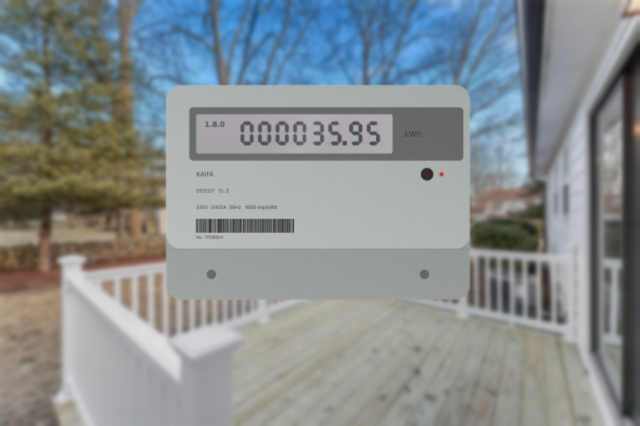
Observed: 35.95 kWh
